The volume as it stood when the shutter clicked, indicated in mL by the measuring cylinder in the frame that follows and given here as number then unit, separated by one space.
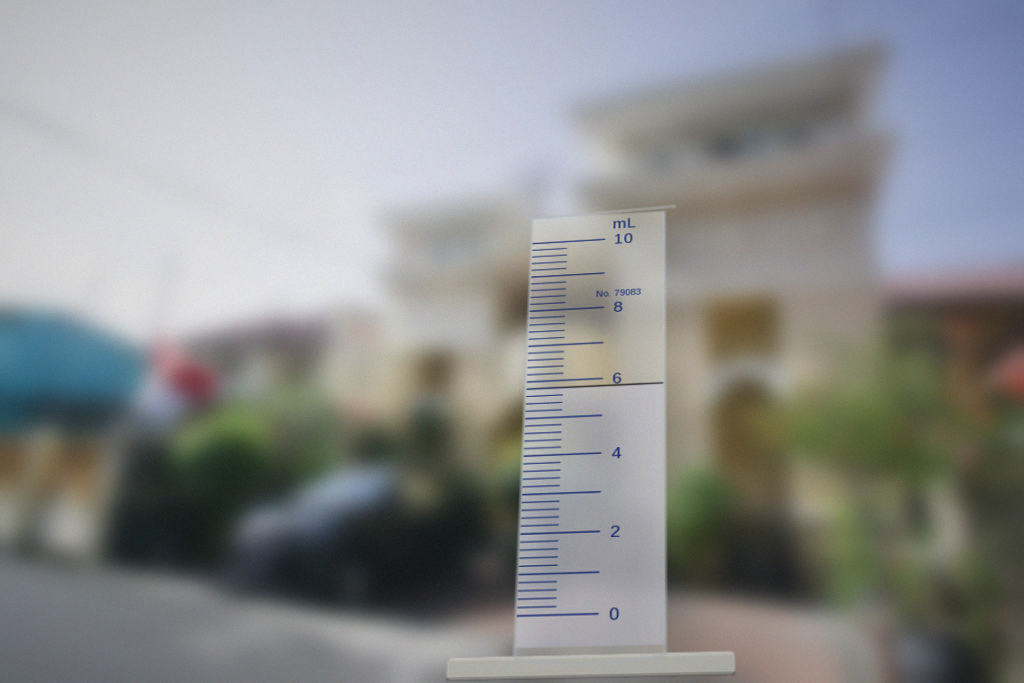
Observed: 5.8 mL
